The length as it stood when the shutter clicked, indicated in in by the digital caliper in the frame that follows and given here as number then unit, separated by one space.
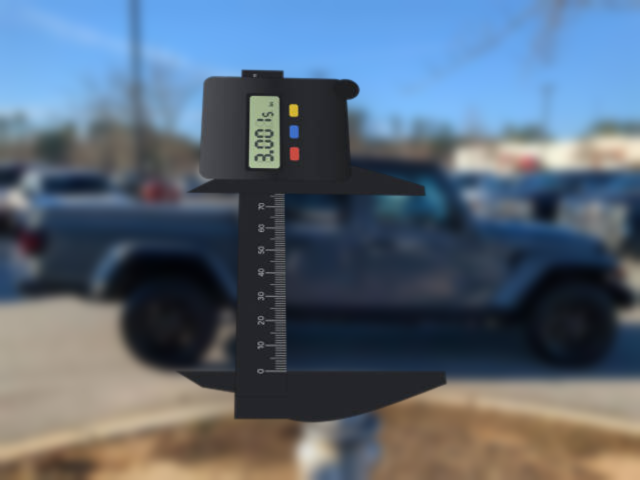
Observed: 3.0015 in
